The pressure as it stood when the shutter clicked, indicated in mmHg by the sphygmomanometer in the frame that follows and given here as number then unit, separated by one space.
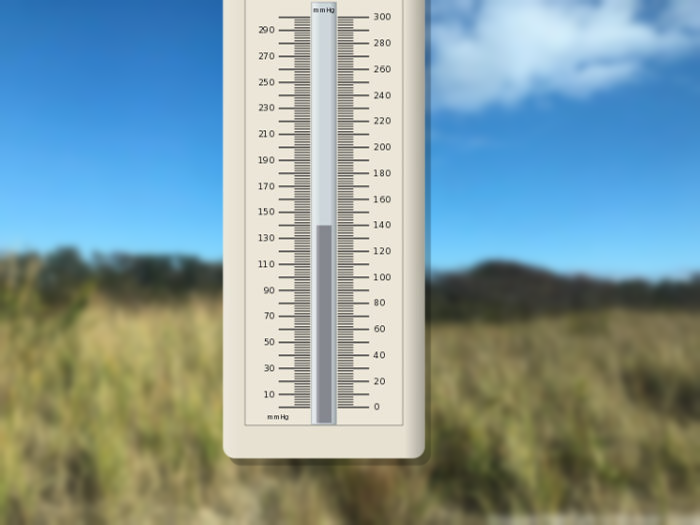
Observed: 140 mmHg
